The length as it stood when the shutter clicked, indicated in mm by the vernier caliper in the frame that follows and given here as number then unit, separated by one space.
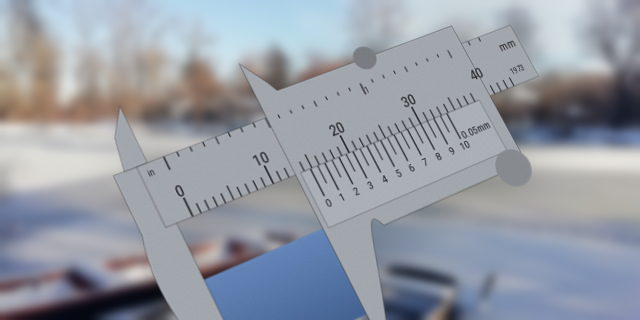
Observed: 14.8 mm
